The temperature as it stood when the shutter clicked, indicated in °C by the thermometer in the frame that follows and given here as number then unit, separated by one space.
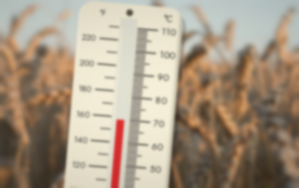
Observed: 70 °C
